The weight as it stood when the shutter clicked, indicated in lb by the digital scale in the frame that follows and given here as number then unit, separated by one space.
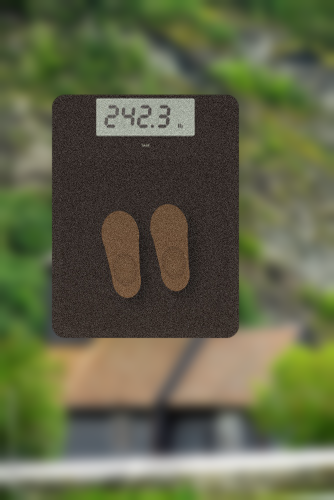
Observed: 242.3 lb
